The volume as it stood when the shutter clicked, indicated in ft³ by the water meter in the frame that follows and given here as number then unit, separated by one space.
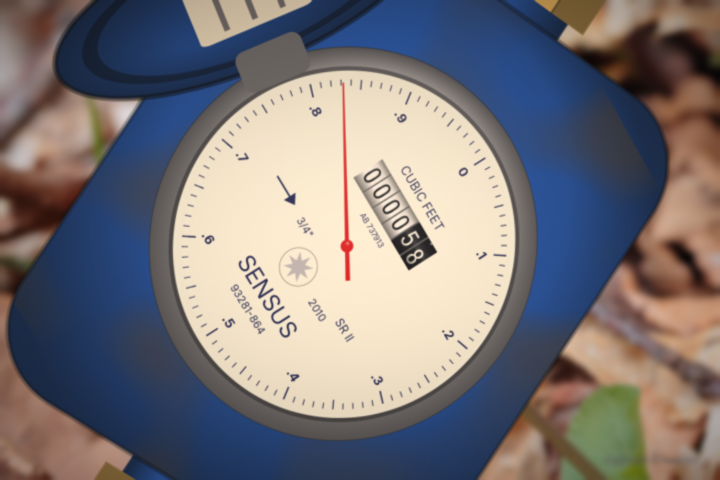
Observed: 57.83 ft³
